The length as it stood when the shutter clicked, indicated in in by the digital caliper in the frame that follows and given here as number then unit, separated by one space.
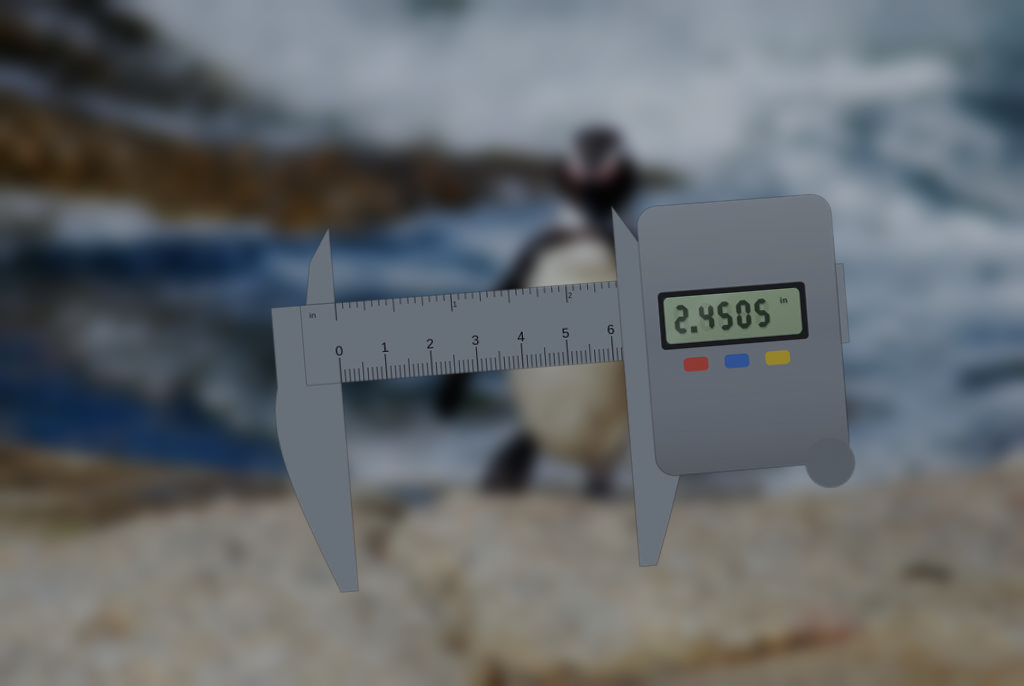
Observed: 2.4505 in
